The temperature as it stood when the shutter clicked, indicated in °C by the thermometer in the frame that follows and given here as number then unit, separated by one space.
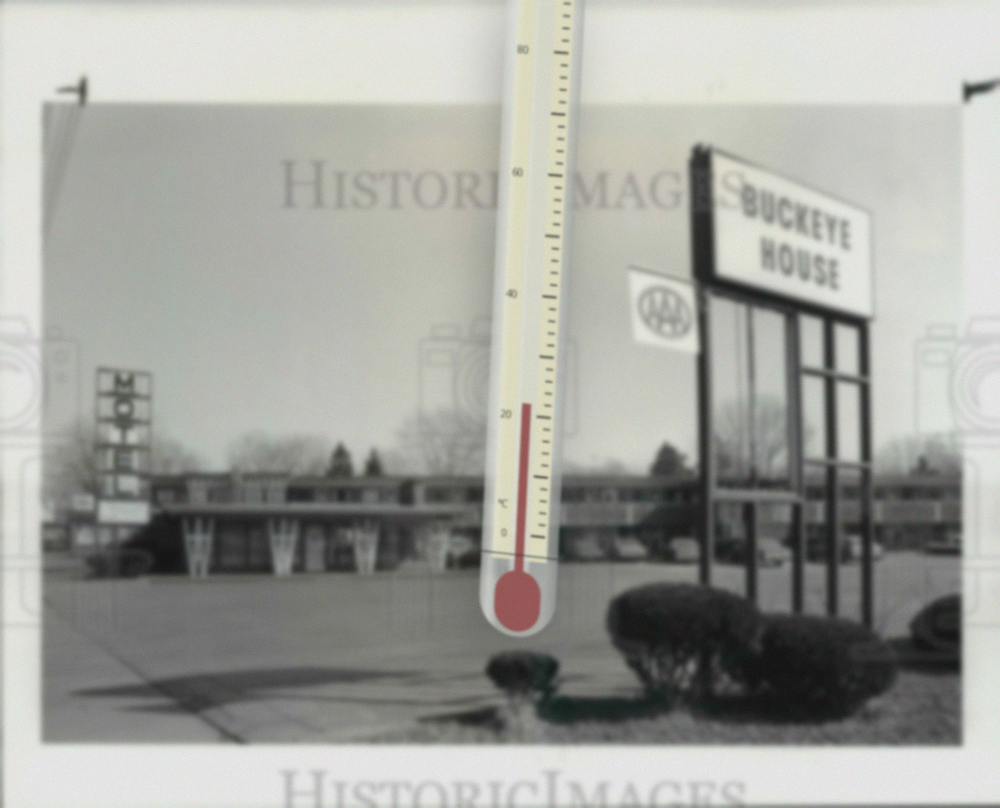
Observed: 22 °C
